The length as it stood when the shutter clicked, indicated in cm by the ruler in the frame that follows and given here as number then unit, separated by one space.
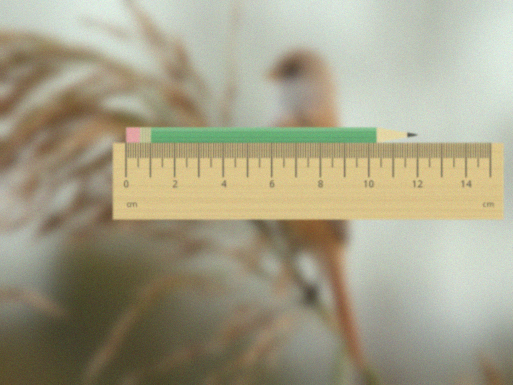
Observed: 12 cm
